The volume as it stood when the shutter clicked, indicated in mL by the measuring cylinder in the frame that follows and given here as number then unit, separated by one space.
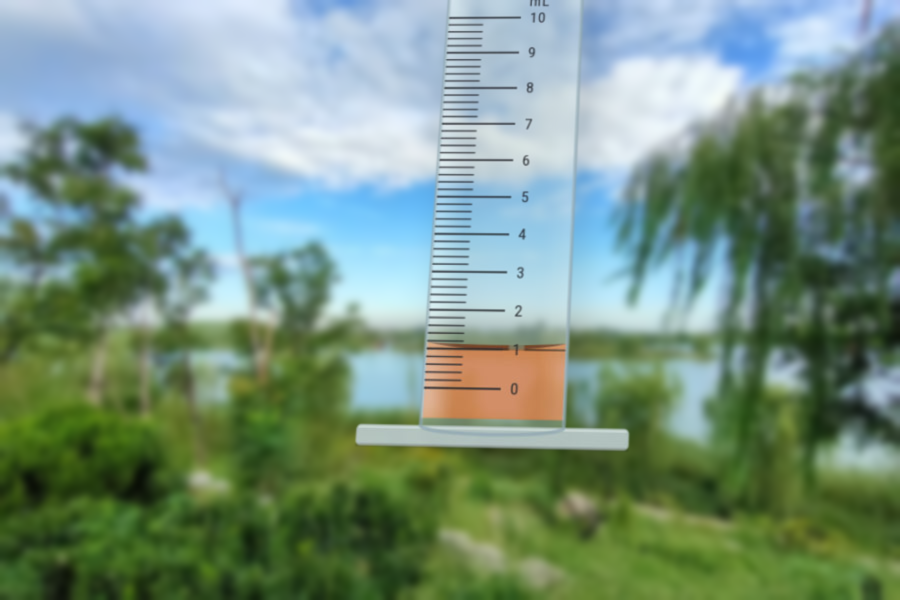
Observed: 1 mL
